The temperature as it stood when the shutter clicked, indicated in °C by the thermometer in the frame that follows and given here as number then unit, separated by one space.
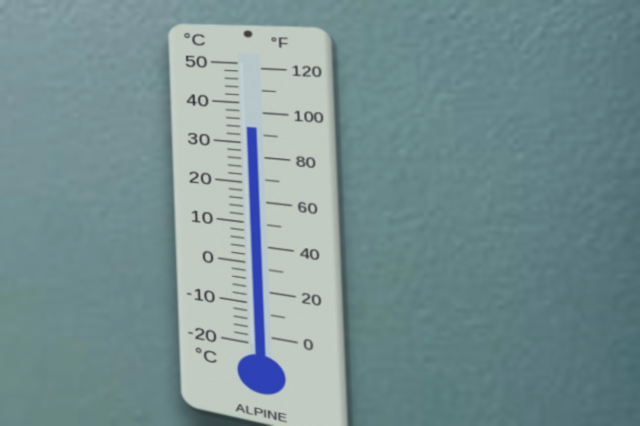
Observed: 34 °C
